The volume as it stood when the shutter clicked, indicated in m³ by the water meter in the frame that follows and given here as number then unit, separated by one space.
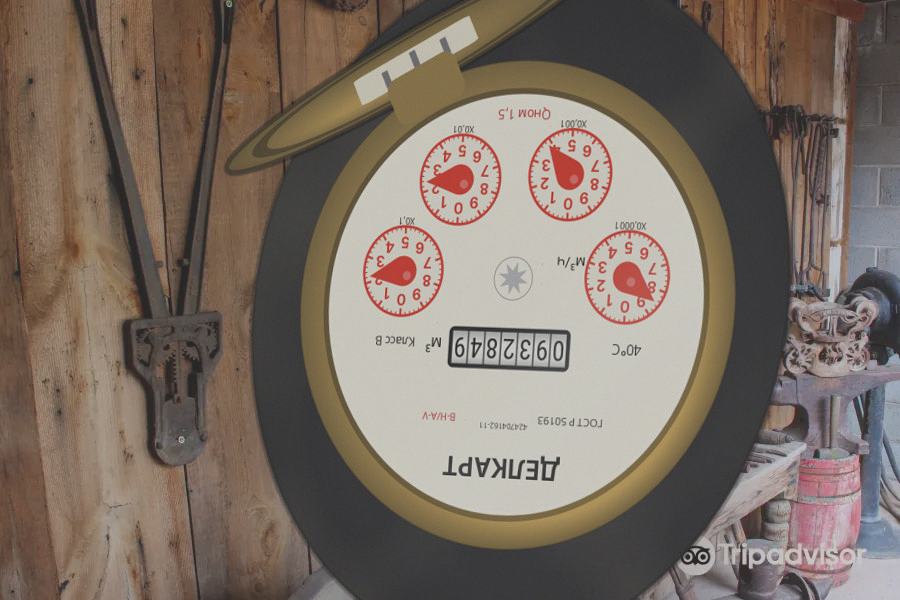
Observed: 932849.2238 m³
